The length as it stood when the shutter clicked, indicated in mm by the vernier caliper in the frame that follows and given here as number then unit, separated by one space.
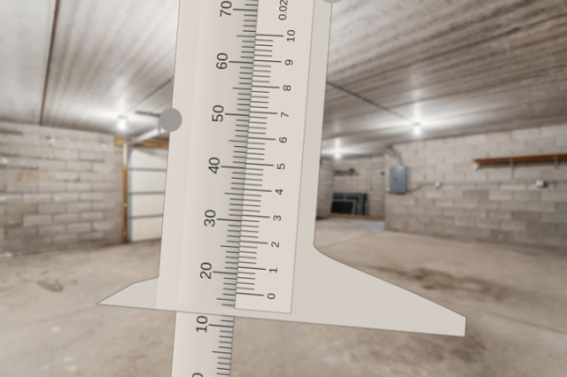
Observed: 16.4 mm
